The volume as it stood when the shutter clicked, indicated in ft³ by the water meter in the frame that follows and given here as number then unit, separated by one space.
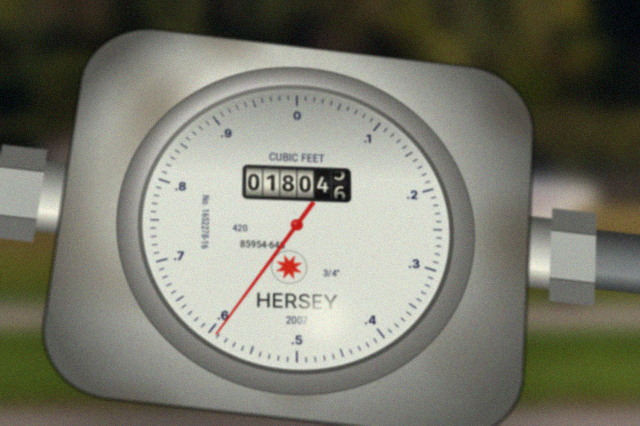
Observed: 18045.59 ft³
